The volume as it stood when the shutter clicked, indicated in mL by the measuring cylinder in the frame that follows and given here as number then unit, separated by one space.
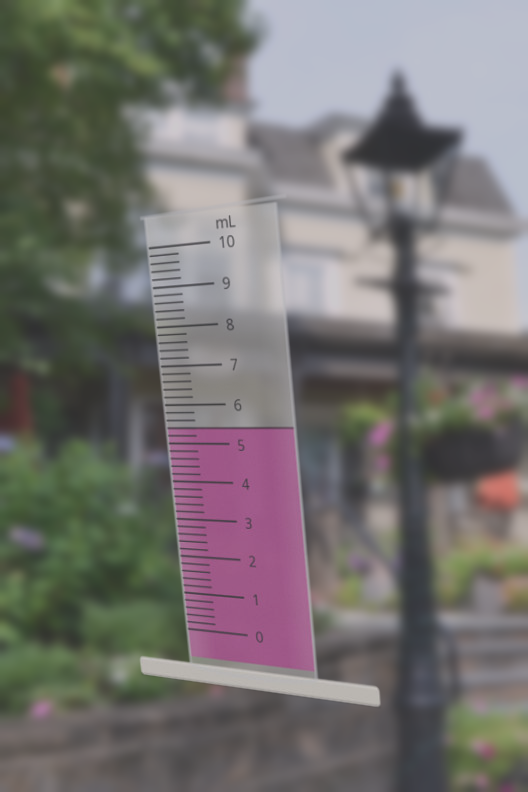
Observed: 5.4 mL
